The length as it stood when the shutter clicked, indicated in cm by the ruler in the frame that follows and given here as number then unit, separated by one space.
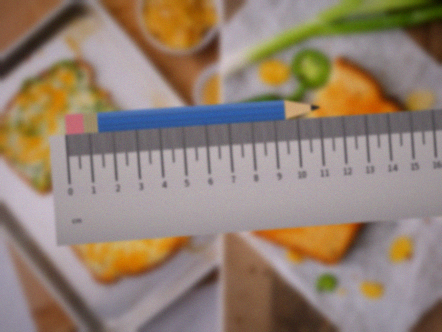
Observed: 11 cm
